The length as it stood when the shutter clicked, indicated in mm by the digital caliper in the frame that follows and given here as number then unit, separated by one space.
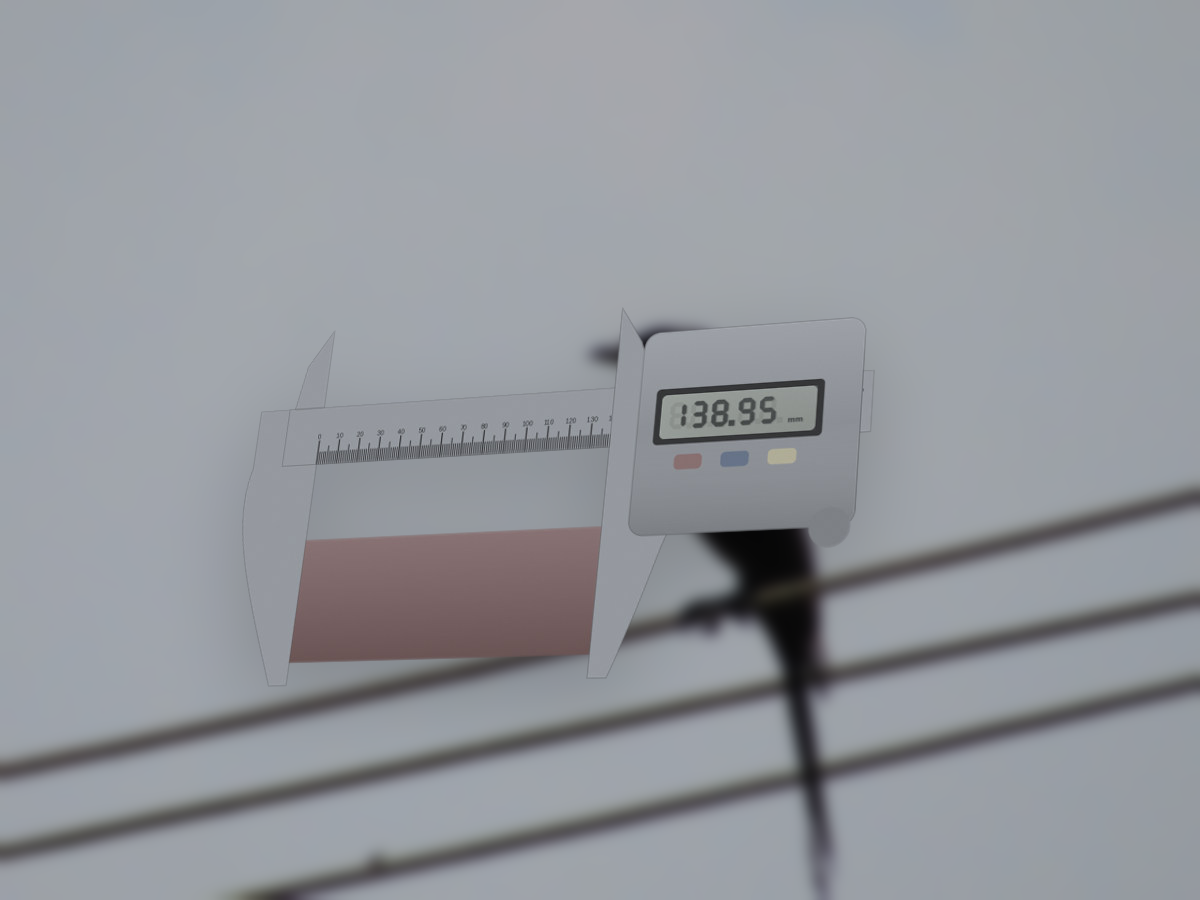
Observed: 138.95 mm
